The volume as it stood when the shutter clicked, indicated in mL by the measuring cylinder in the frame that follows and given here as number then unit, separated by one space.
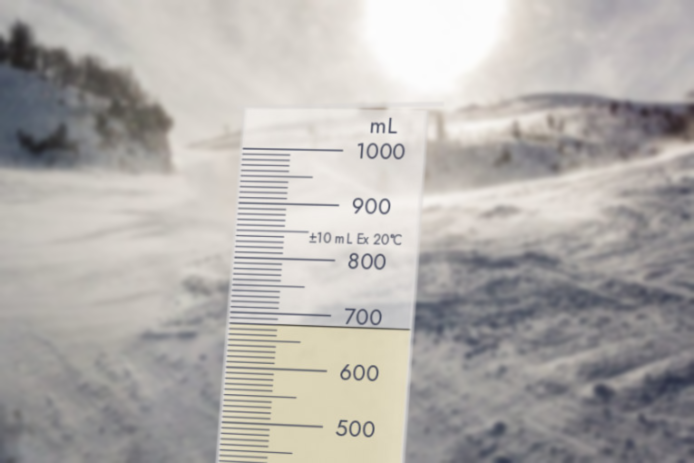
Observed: 680 mL
